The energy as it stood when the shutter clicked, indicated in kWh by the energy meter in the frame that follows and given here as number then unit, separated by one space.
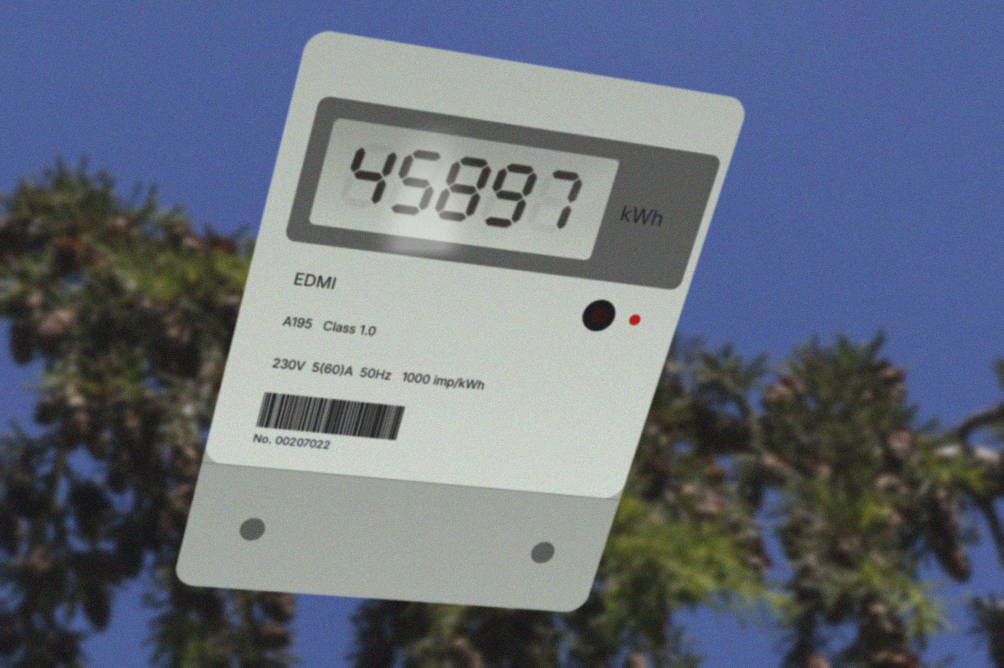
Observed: 45897 kWh
